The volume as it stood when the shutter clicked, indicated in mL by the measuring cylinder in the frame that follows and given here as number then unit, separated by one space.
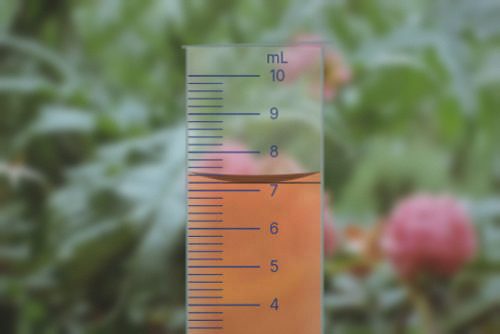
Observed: 7.2 mL
